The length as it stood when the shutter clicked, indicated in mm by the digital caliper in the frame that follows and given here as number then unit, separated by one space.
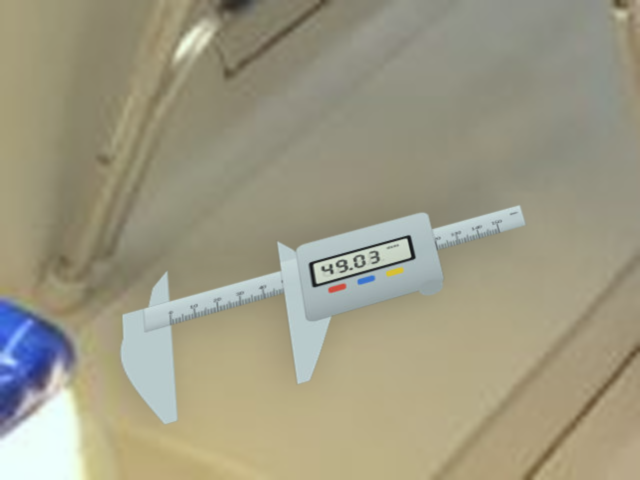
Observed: 49.03 mm
